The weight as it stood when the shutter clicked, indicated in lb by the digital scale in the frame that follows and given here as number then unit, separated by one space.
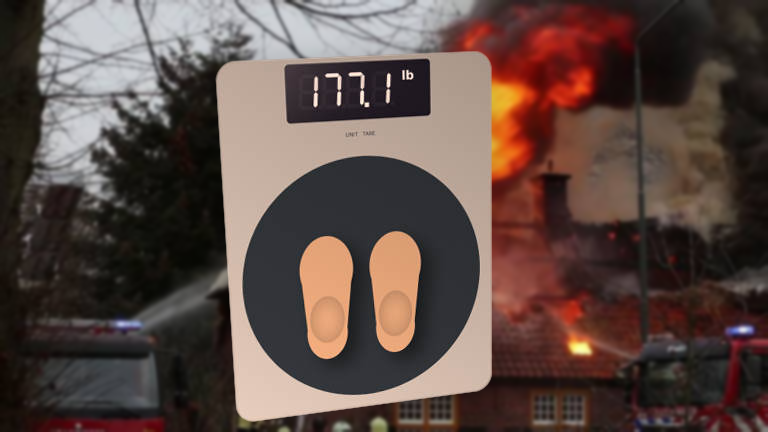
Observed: 177.1 lb
